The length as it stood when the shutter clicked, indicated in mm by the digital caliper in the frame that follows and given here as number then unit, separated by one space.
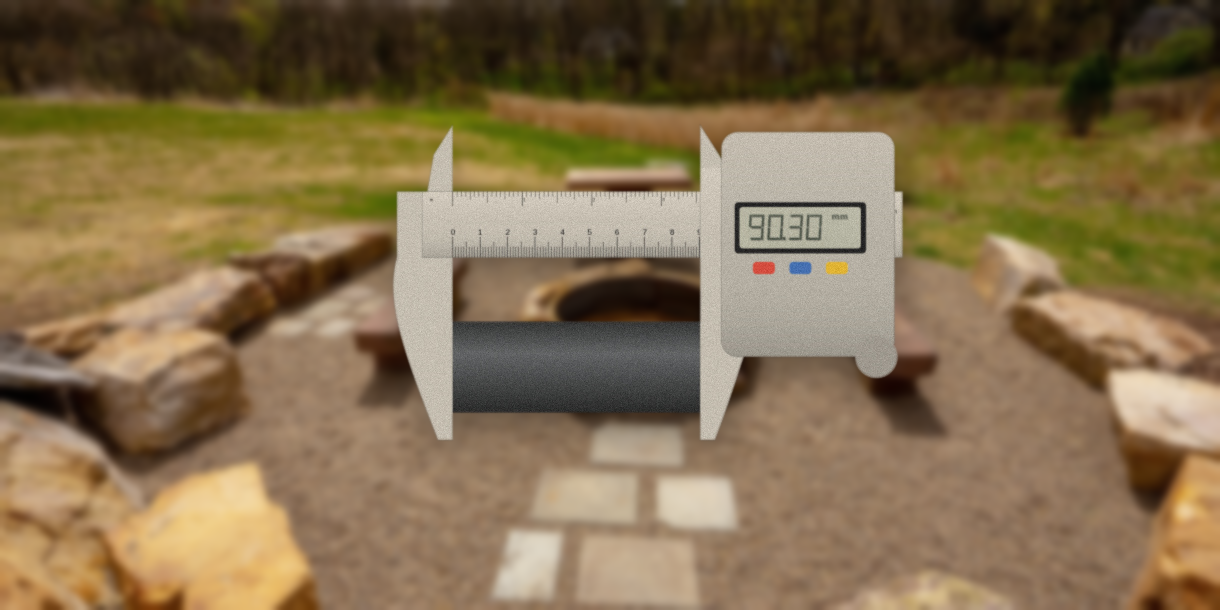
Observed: 90.30 mm
